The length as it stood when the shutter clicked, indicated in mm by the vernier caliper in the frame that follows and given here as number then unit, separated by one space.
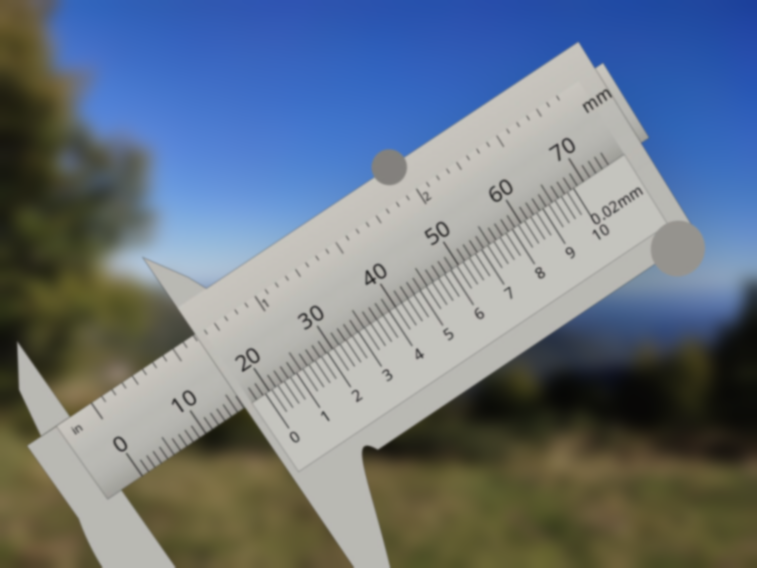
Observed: 19.4 mm
